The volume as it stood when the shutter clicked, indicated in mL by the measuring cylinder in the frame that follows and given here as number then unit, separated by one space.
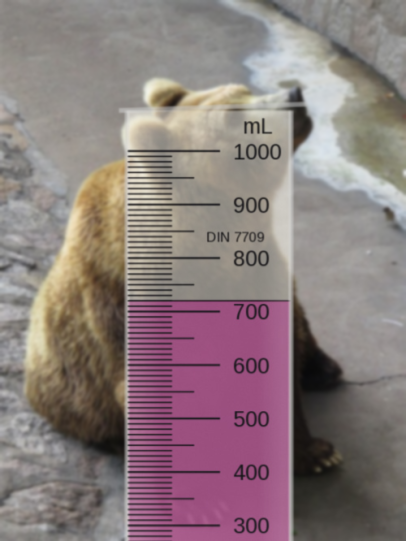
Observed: 720 mL
